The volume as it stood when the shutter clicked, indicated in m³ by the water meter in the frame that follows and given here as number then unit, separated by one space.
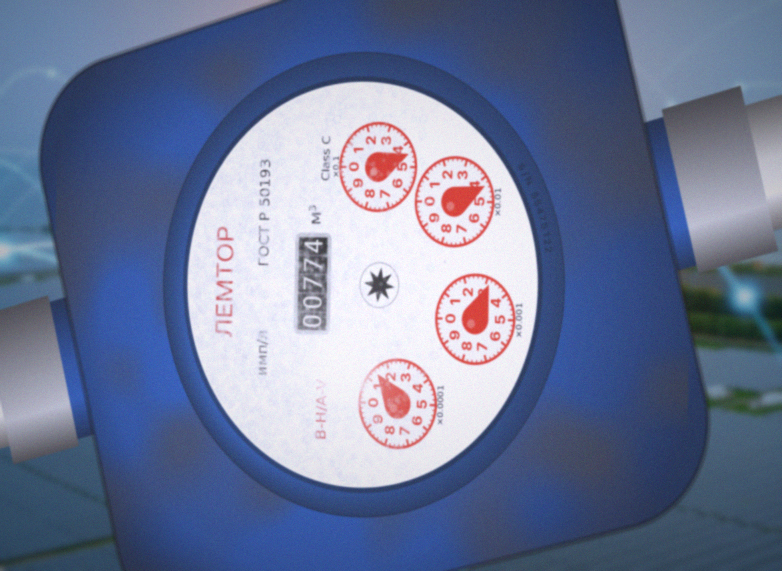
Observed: 774.4431 m³
